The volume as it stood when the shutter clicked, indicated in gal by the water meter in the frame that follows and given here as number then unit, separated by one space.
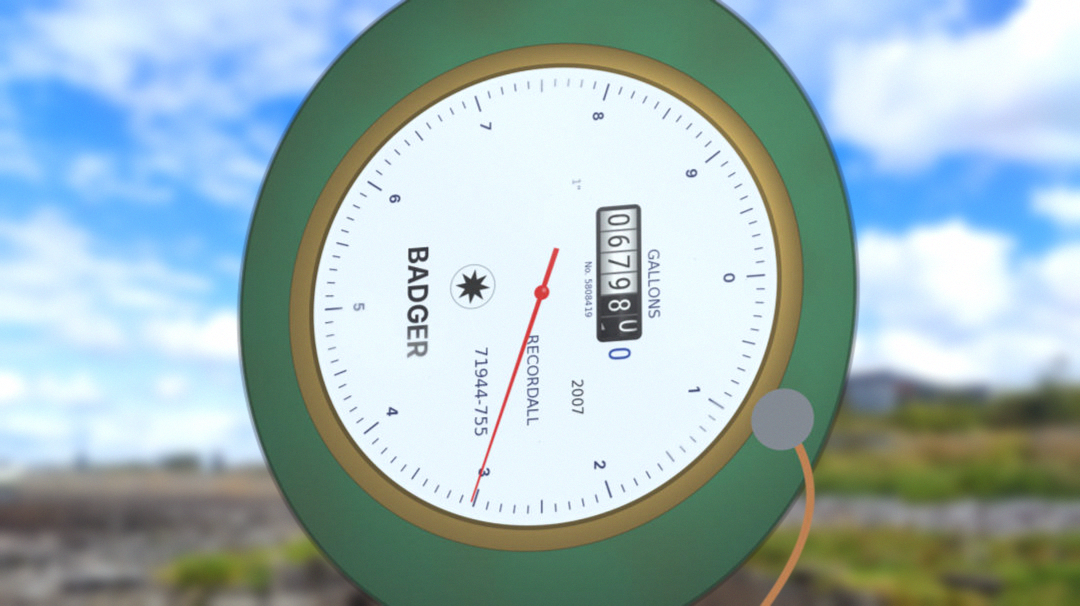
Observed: 679803.0 gal
